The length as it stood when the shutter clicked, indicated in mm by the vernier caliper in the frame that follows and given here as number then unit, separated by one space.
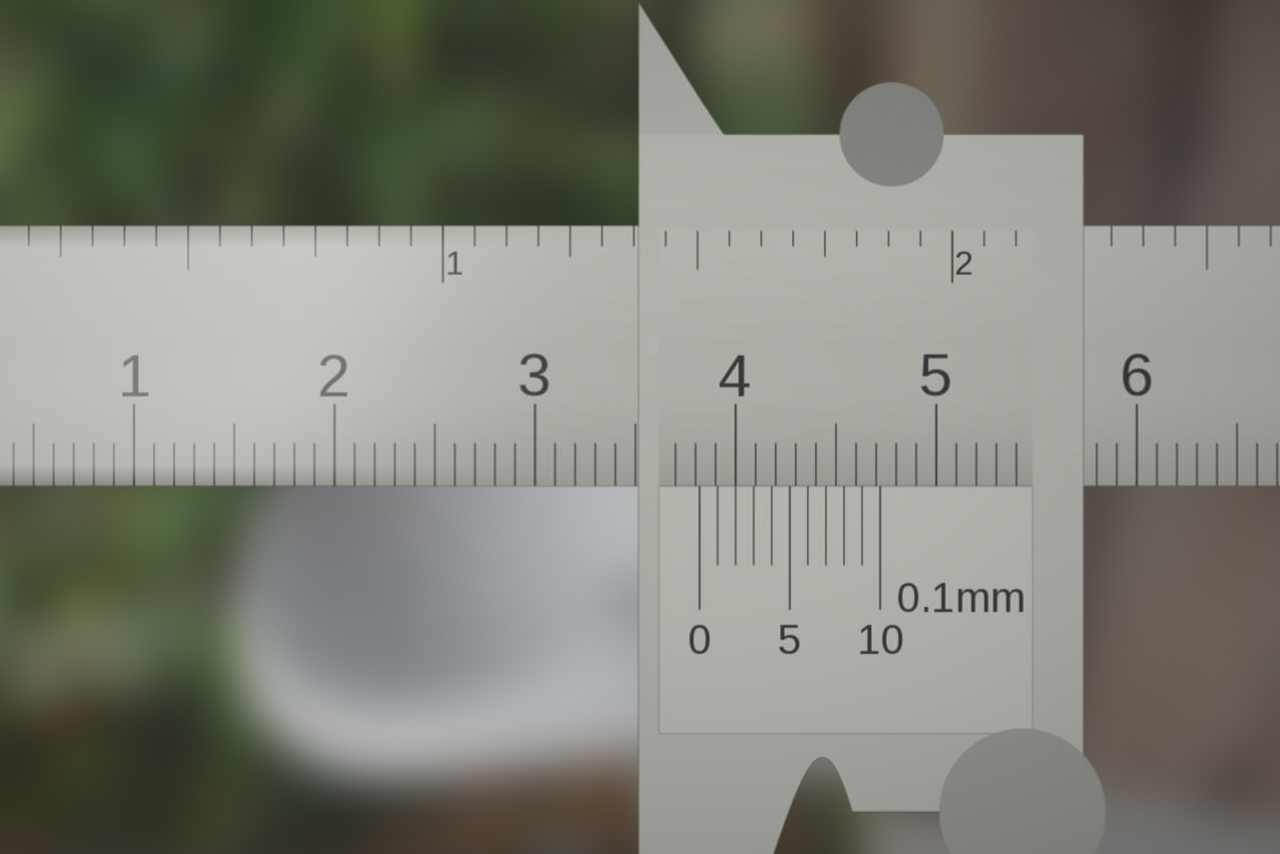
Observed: 38.2 mm
